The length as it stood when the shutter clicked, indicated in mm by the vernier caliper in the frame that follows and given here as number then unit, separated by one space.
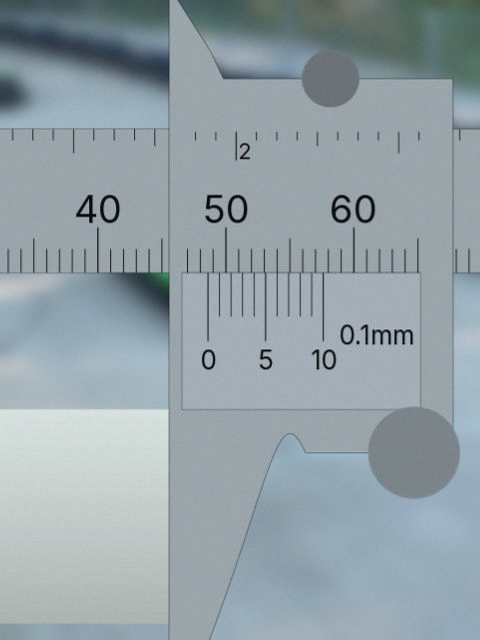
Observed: 48.6 mm
